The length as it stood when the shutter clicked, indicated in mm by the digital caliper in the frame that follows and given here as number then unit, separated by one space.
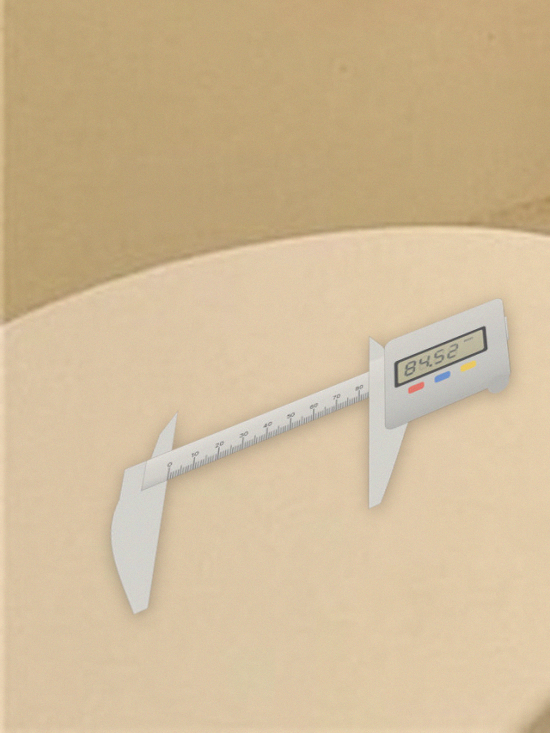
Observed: 84.52 mm
